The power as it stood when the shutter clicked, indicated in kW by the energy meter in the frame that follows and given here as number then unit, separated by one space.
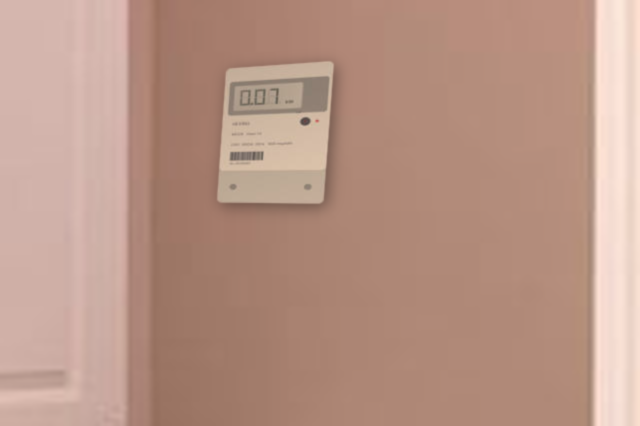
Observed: 0.07 kW
